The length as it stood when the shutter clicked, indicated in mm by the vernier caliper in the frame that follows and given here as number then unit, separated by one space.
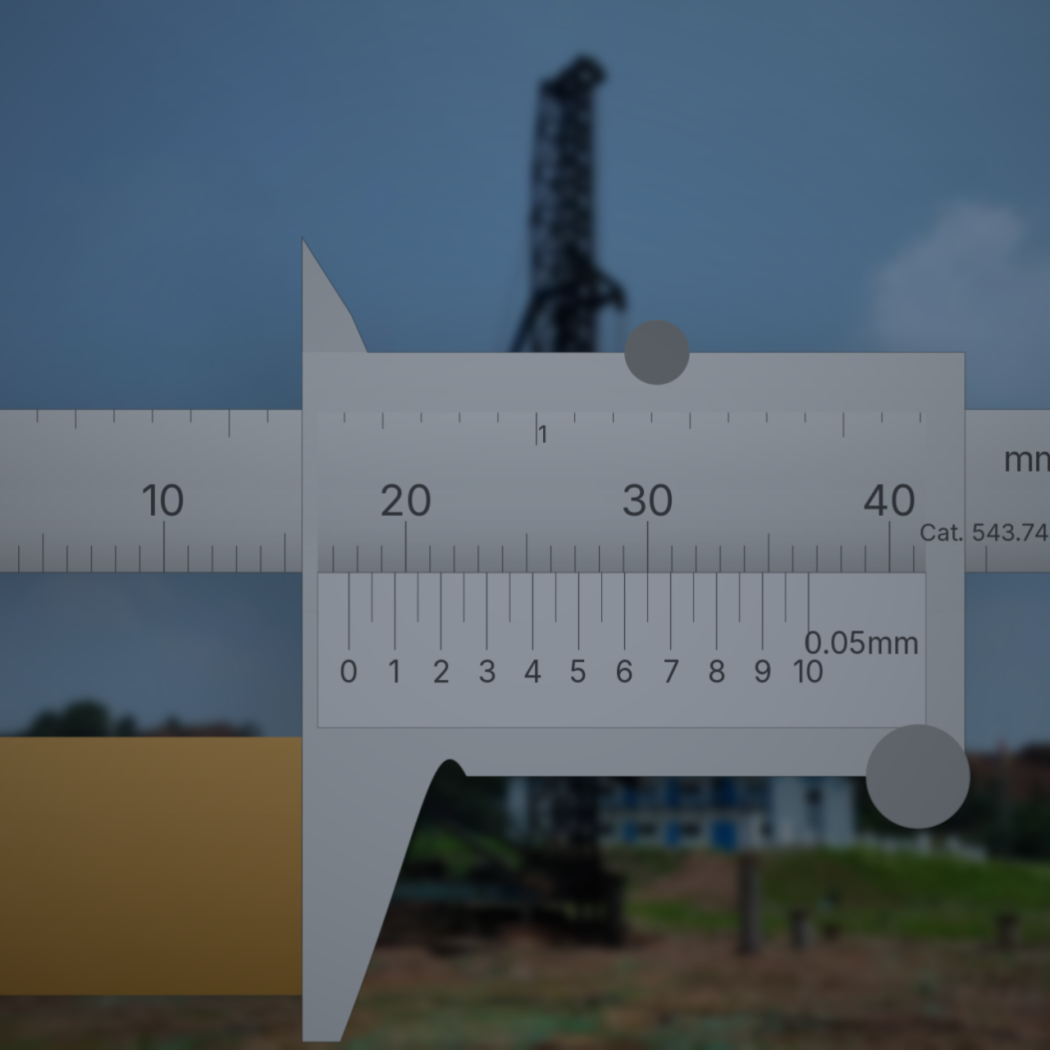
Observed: 17.65 mm
